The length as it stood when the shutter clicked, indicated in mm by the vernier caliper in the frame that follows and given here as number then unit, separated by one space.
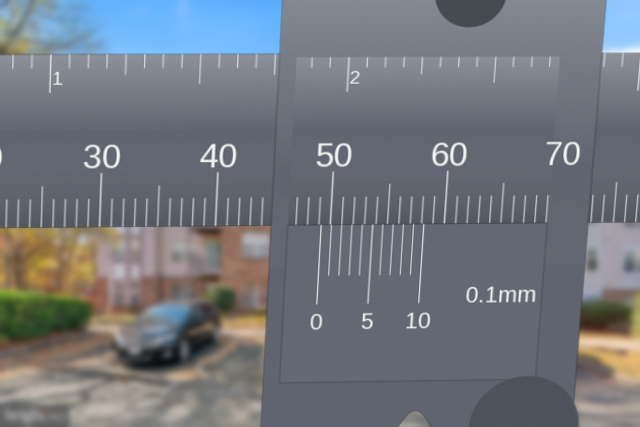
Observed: 49.2 mm
